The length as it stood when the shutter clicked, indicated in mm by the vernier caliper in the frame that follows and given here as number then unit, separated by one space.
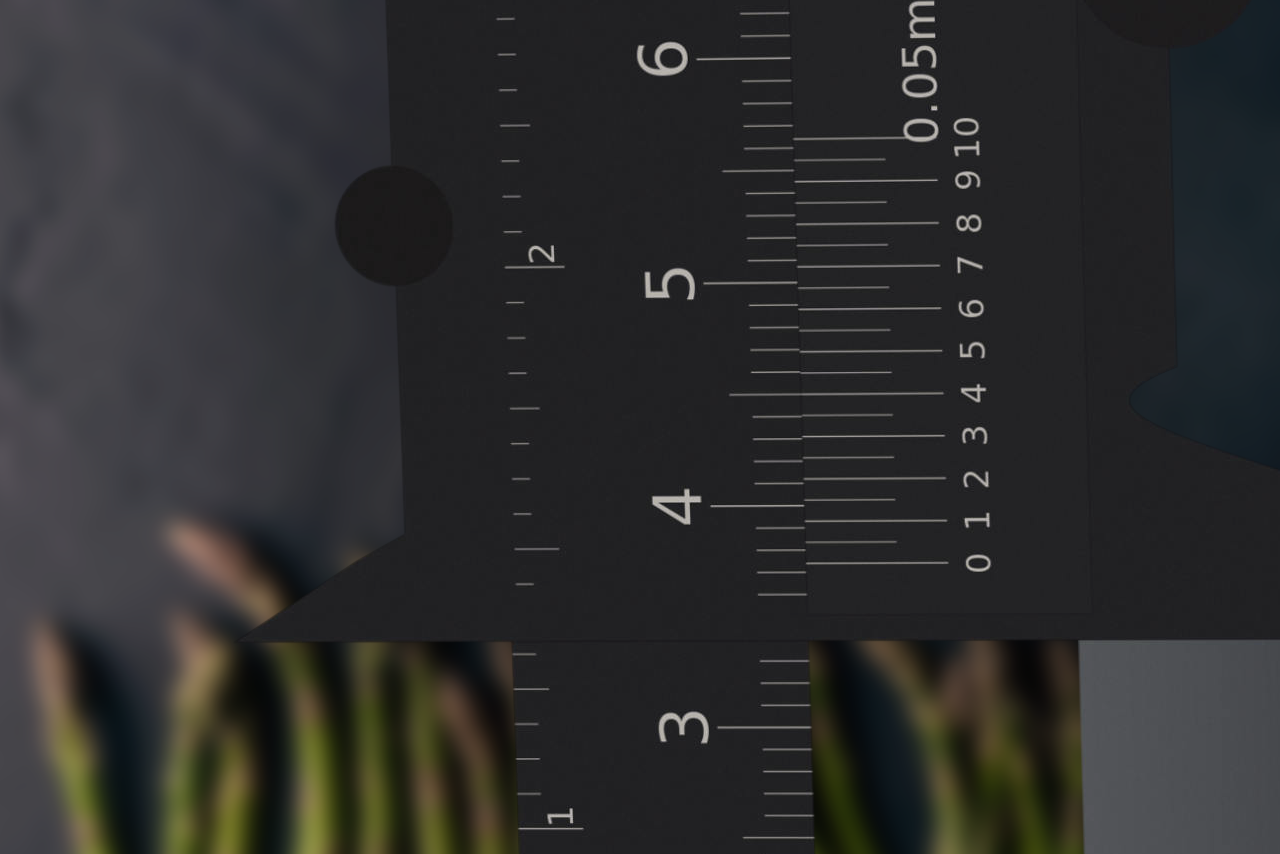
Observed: 37.4 mm
